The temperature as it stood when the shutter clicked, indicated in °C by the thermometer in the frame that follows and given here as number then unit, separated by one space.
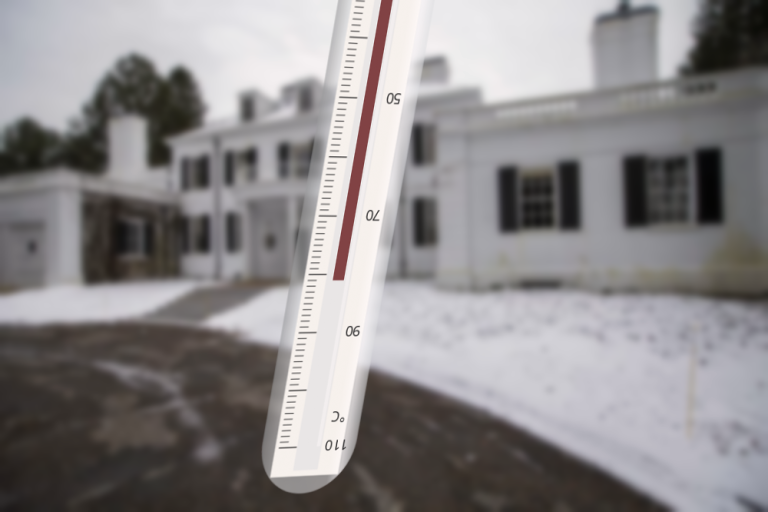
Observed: 81 °C
